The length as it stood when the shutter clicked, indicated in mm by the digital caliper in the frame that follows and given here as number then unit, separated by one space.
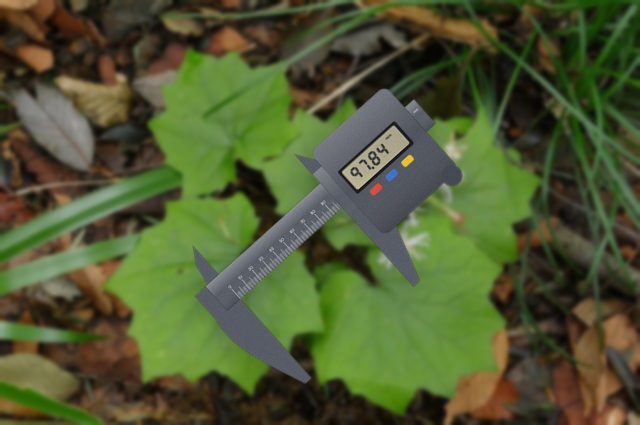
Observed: 97.84 mm
